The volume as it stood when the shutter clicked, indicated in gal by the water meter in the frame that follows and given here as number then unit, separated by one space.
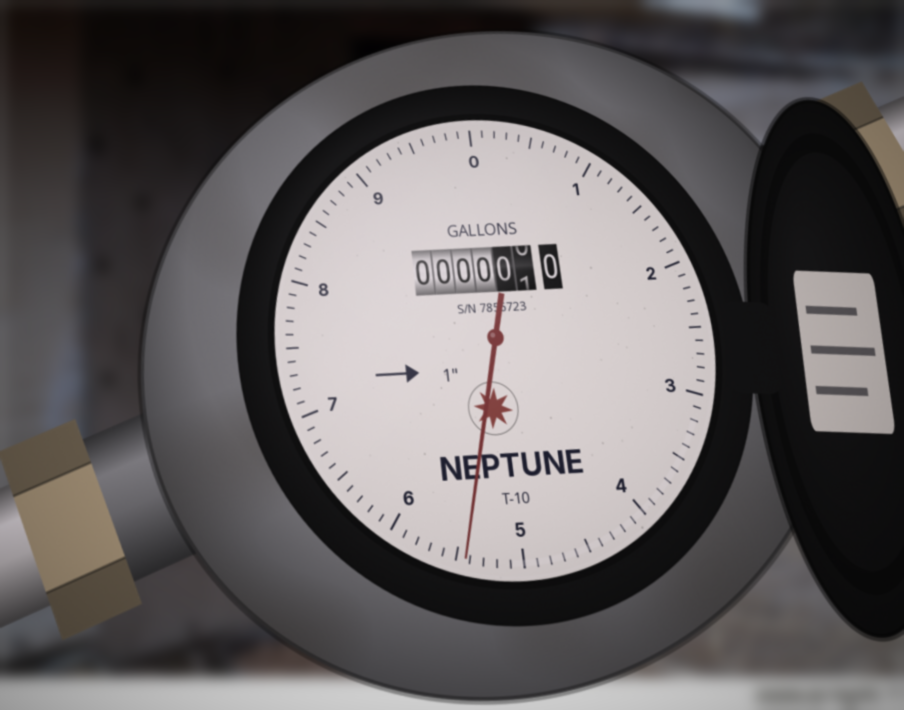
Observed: 5.4 gal
